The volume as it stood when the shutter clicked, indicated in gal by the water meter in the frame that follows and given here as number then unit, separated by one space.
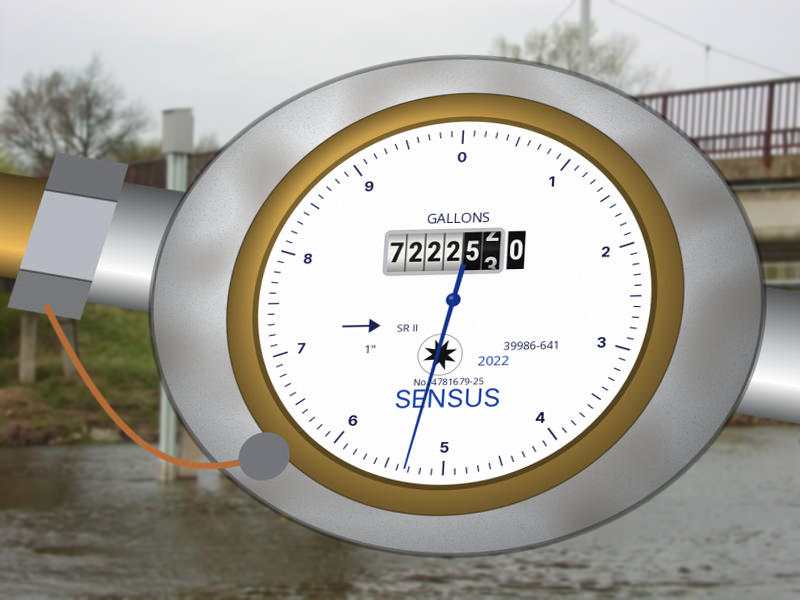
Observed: 7222525.3 gal
